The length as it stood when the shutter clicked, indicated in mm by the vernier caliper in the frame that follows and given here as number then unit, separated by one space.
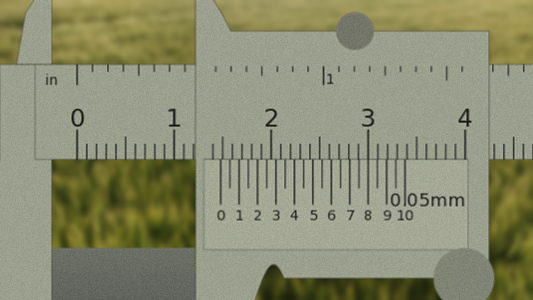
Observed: 14.8 mm
